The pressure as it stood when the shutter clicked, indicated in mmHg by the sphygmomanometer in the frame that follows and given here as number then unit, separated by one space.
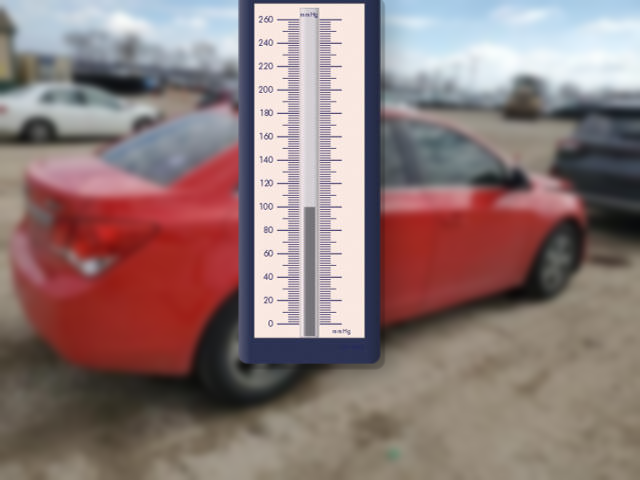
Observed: 100 mmHg
